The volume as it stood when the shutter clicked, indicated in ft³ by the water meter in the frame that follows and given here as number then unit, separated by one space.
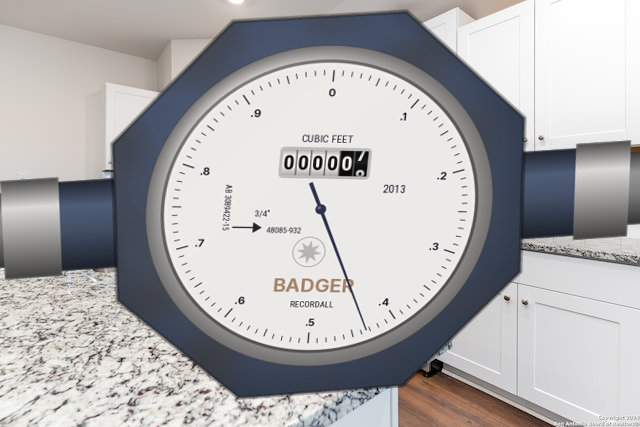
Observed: 7.43 ft³
